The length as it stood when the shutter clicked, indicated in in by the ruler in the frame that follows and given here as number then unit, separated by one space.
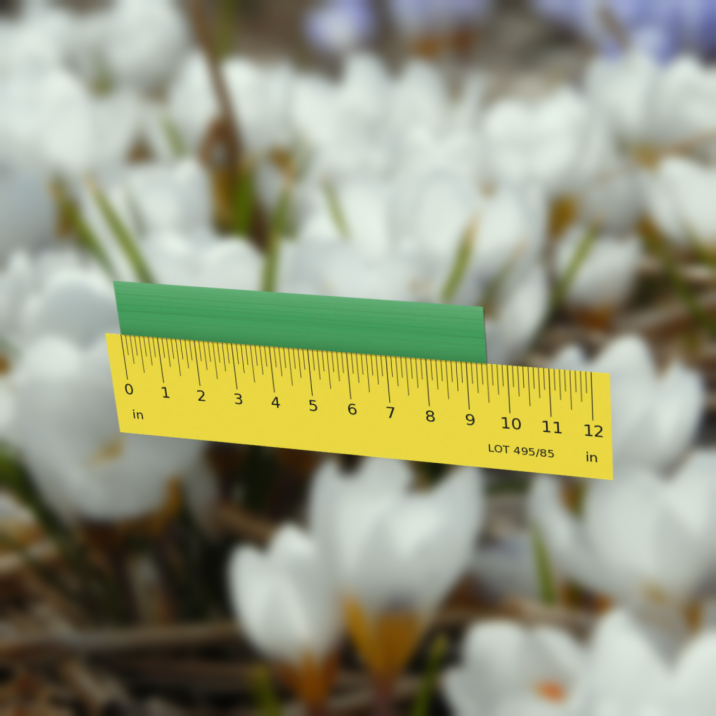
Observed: 9.5 in
